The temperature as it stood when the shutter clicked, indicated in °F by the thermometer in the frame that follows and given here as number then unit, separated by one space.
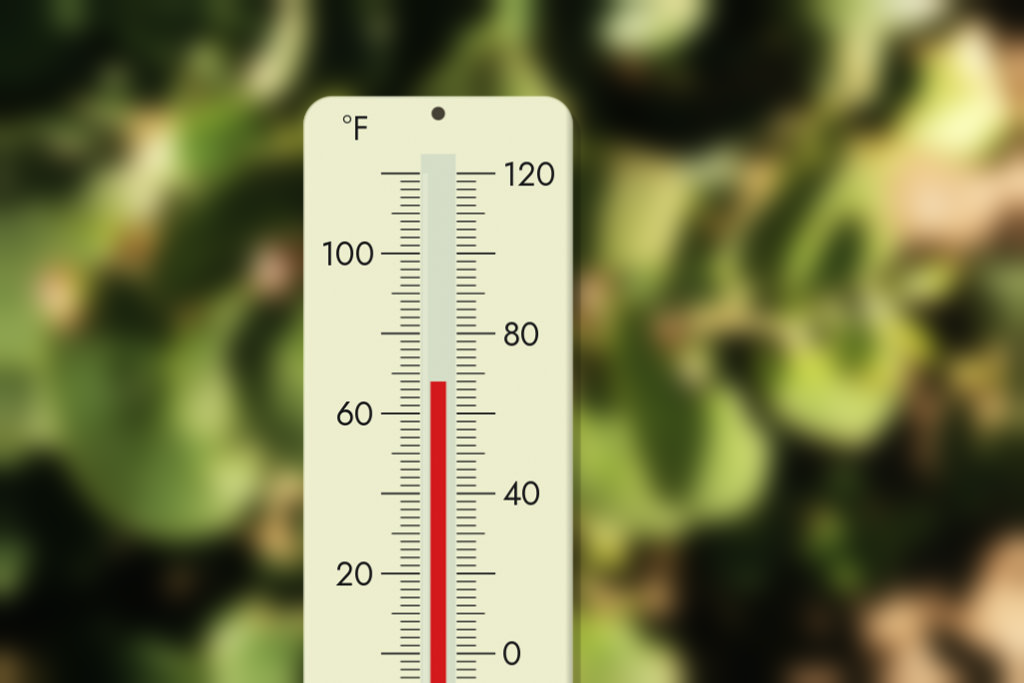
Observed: 68 °F
